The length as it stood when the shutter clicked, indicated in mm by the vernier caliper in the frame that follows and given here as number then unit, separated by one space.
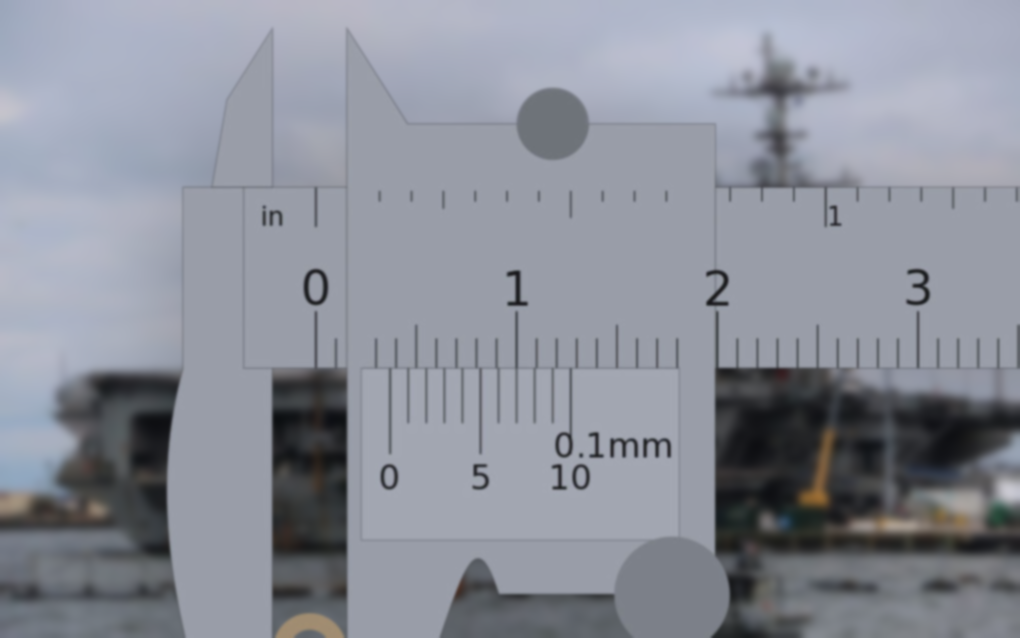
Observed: 3.7 mm
